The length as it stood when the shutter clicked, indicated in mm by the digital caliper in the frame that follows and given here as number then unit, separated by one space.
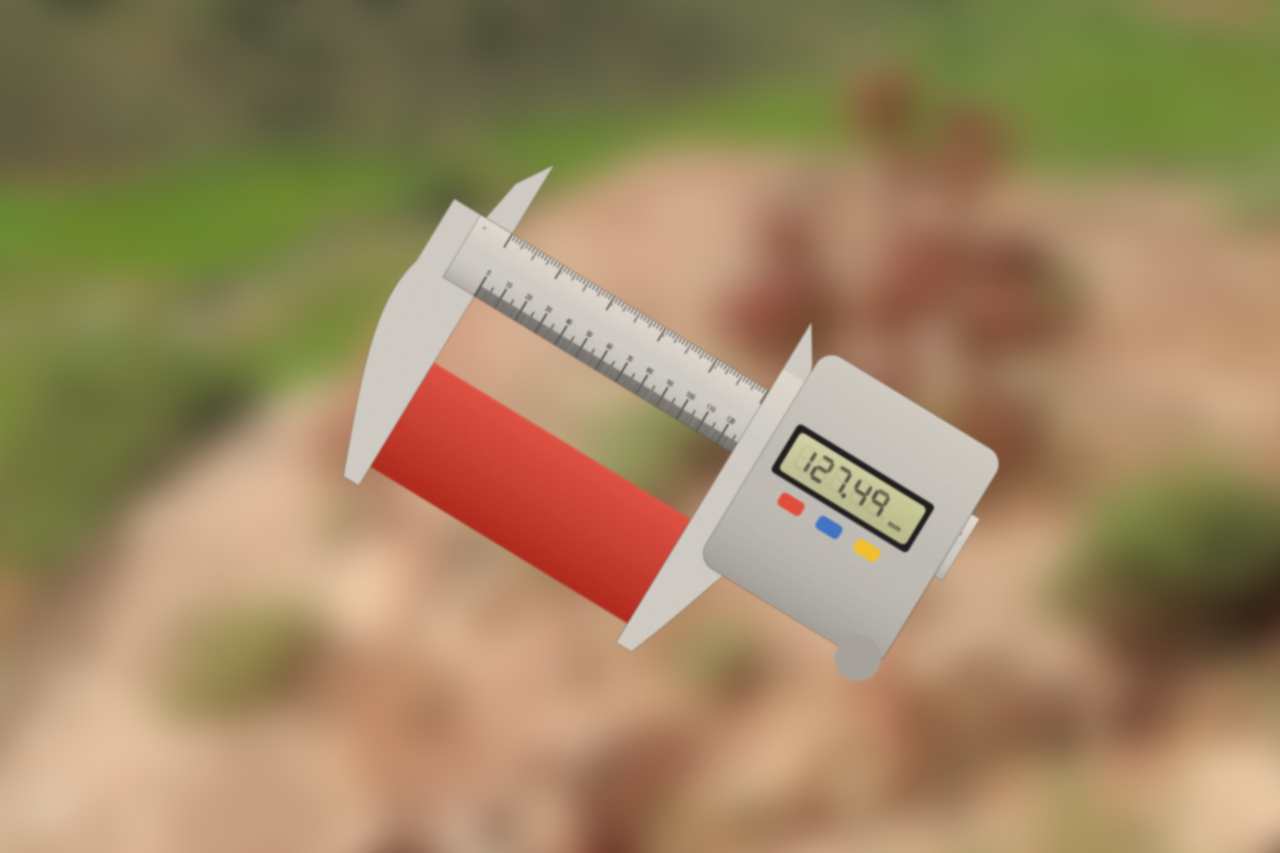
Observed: 127.49 mm
